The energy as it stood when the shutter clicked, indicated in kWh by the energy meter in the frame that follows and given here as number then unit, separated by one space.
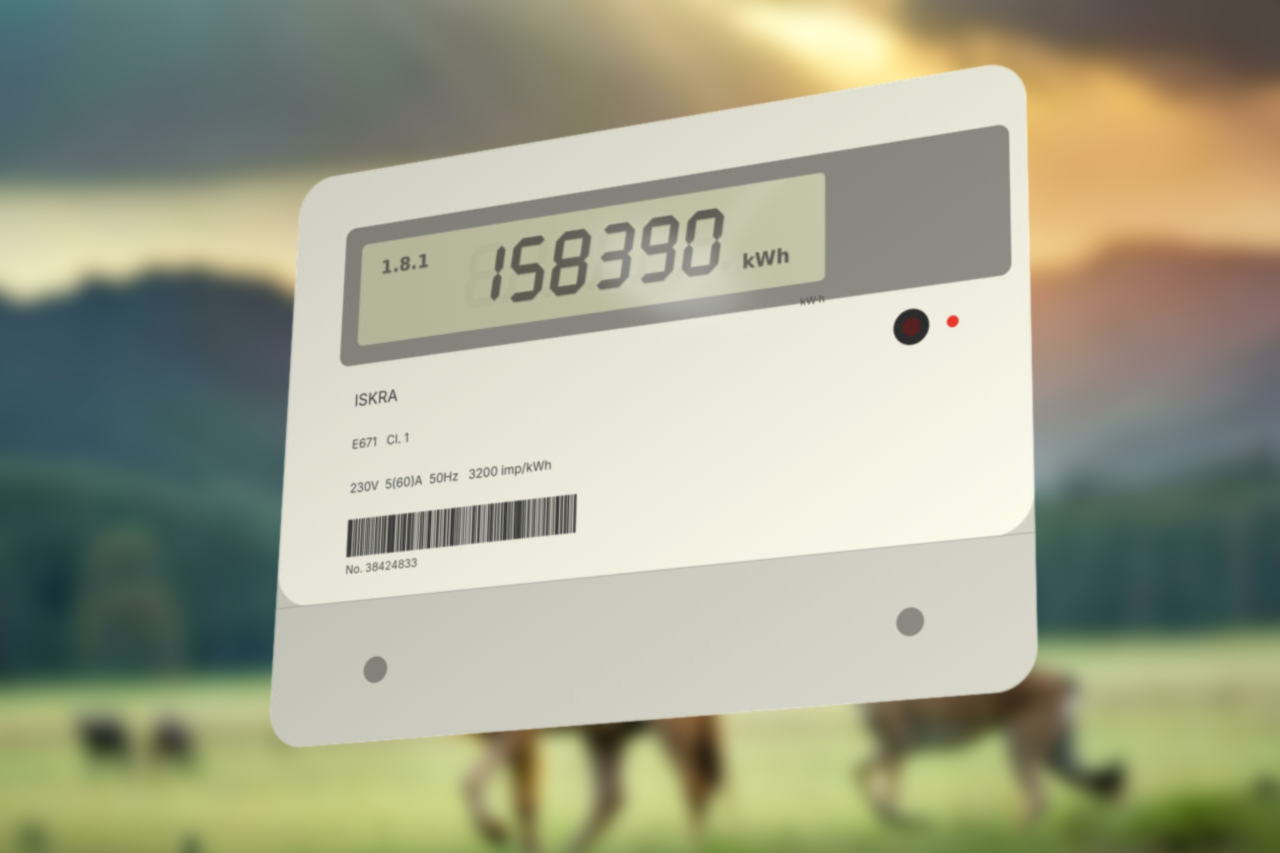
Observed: 158390 kWh
